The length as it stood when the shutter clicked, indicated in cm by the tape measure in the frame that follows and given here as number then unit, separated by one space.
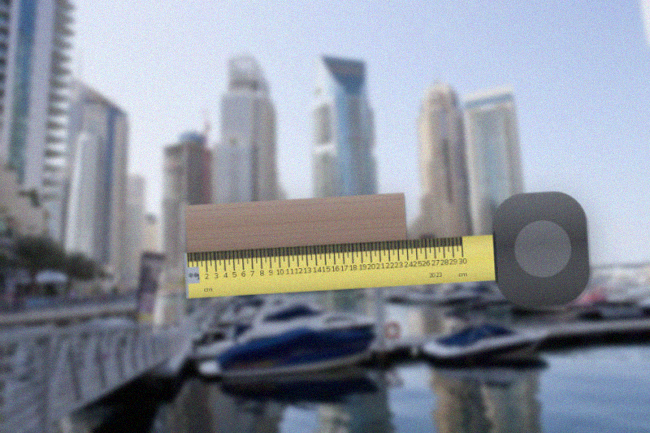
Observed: 24 cm
